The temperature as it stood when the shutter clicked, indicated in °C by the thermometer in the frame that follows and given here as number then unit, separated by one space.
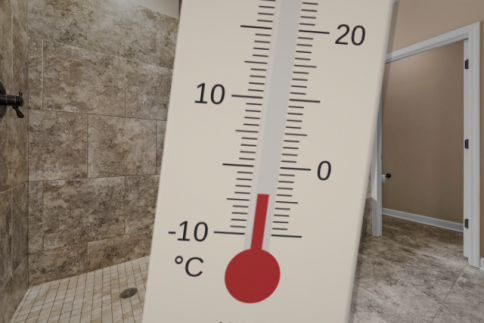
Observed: -4 °C
